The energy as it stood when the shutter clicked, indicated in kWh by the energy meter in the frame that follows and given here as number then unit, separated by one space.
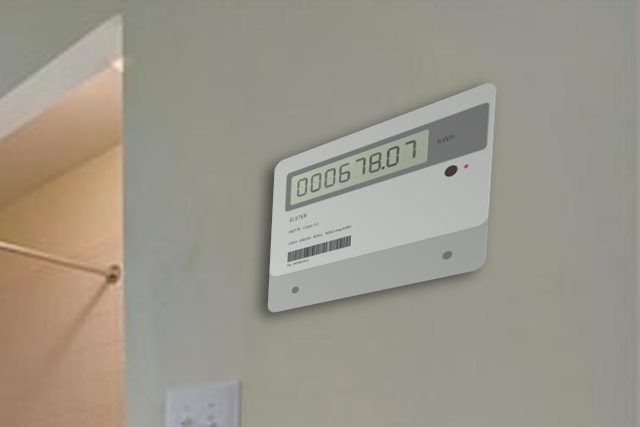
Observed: 678.07 kWh
